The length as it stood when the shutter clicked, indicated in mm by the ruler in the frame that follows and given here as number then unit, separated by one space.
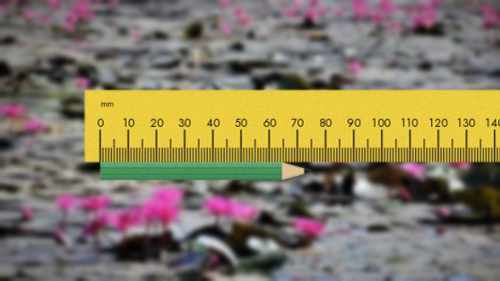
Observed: 75 mm
